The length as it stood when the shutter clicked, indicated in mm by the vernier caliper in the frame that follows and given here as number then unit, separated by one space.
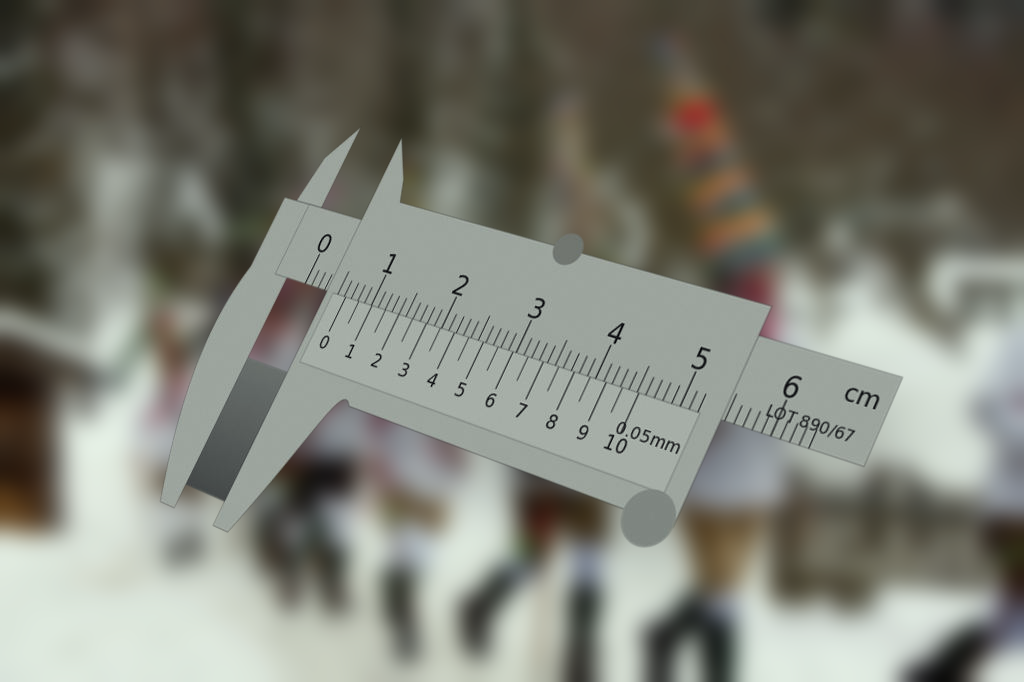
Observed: 6.2 mm
